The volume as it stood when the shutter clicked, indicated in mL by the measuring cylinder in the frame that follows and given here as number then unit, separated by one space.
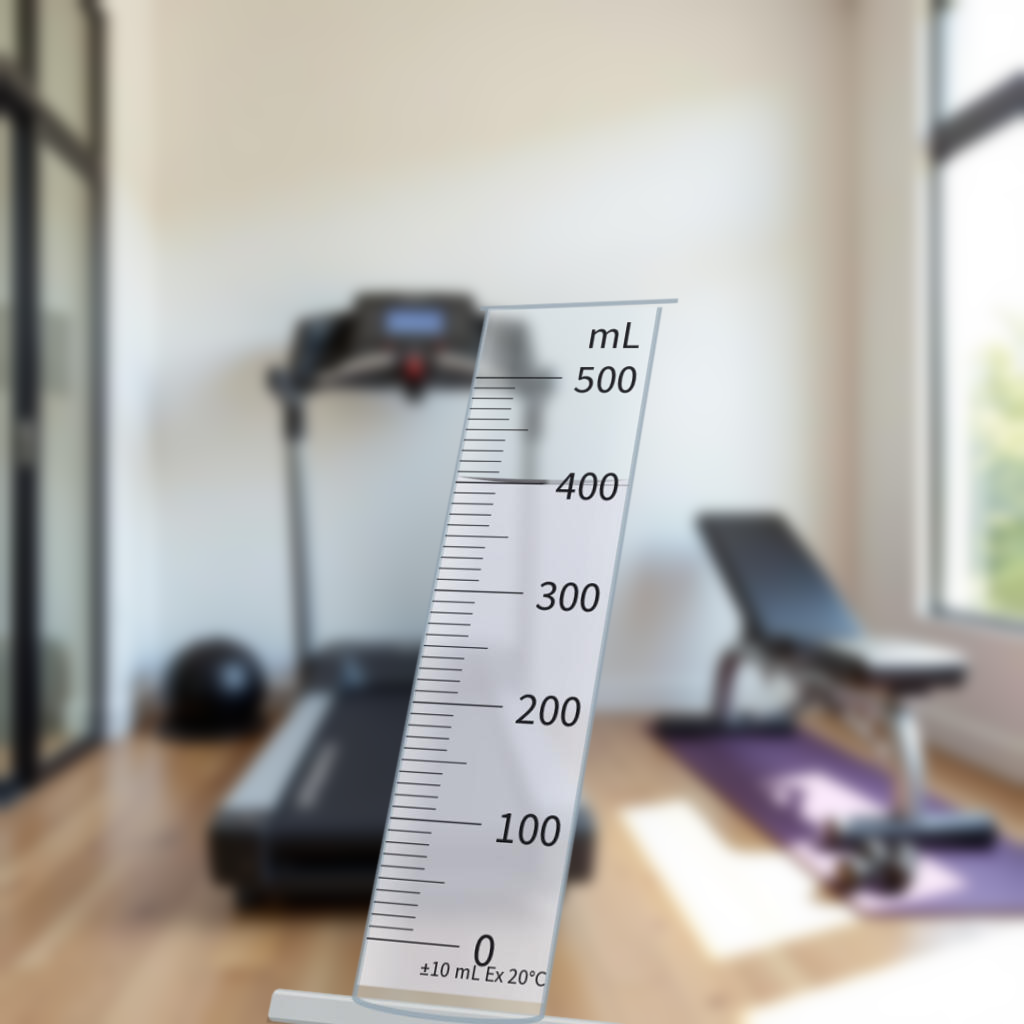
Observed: 400 mL
